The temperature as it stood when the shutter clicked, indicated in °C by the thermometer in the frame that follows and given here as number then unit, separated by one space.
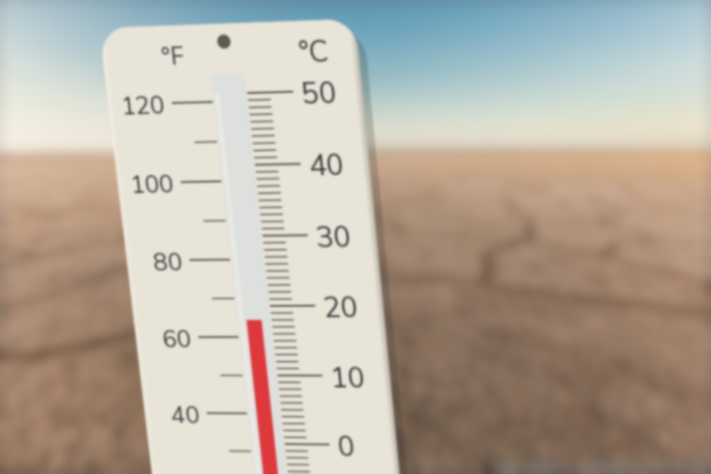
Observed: 18 °C
